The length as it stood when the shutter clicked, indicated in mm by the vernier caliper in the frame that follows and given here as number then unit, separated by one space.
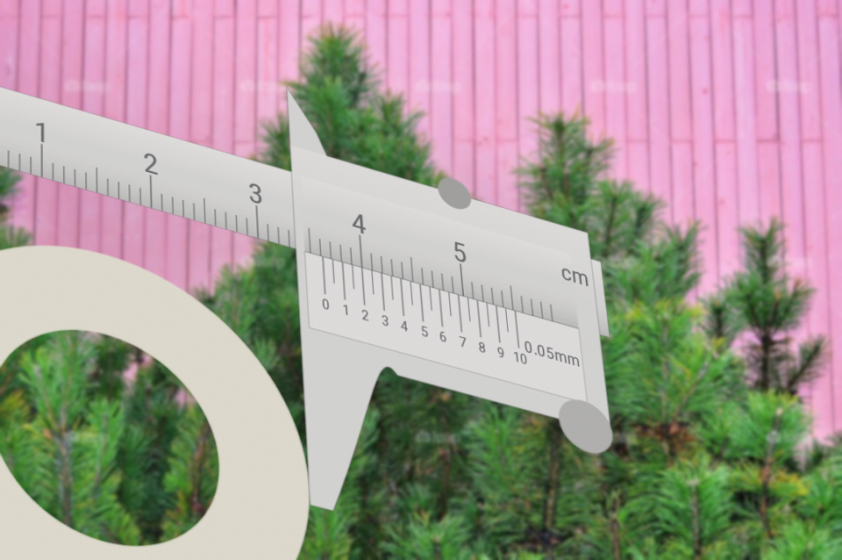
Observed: 36.2 mm
